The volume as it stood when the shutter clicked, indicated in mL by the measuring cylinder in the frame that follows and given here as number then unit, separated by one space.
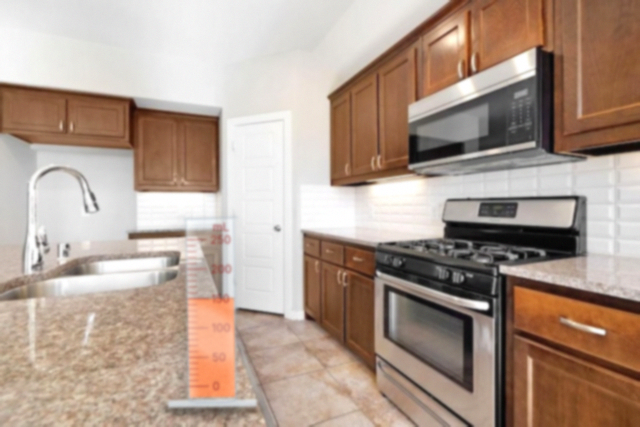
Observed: 150 mL
